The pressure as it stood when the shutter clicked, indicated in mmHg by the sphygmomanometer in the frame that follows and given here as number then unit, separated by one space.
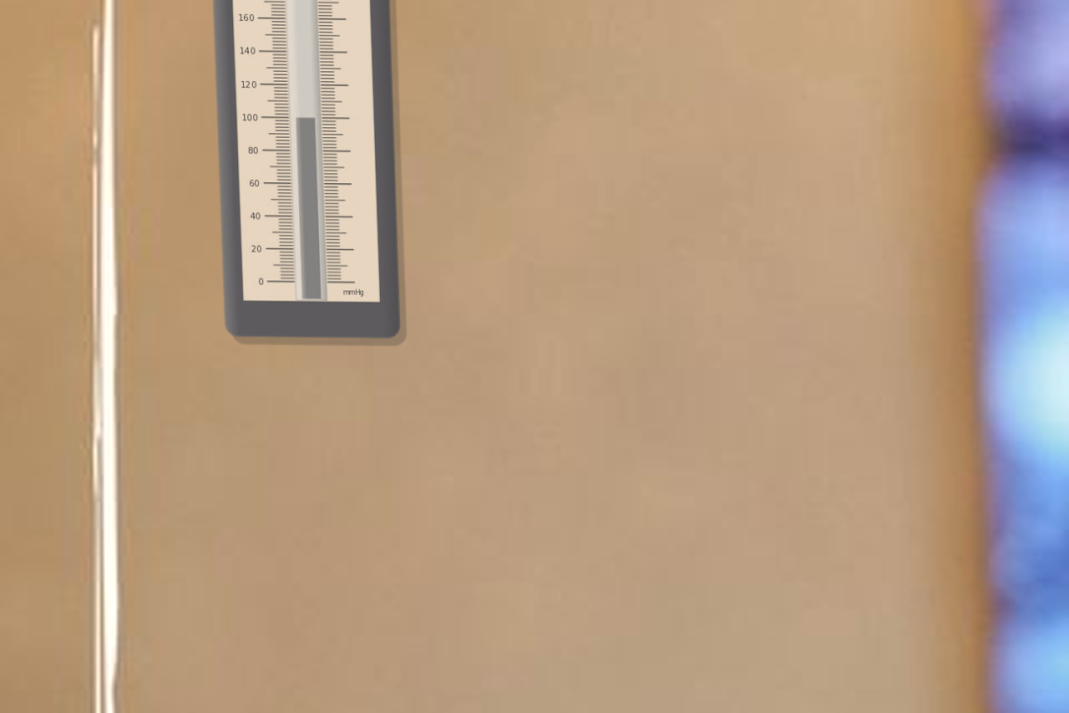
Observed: 100 mmHg
